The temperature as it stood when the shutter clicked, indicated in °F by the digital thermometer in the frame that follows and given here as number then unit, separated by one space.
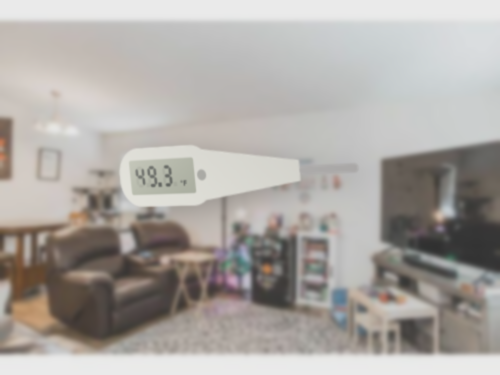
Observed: 49.3 °F
